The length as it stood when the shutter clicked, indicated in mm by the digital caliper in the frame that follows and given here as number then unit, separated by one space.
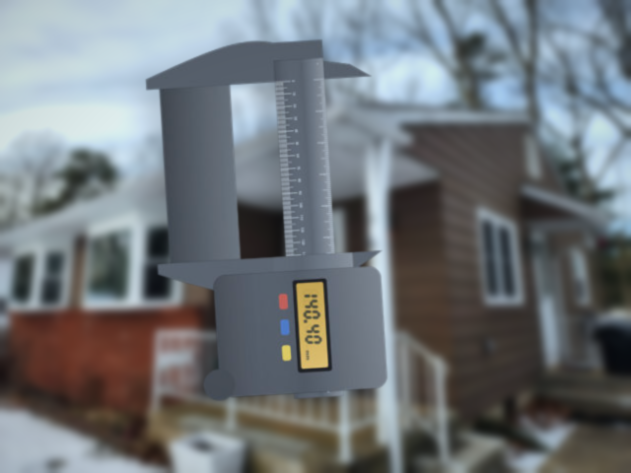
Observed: 140.40 mm
